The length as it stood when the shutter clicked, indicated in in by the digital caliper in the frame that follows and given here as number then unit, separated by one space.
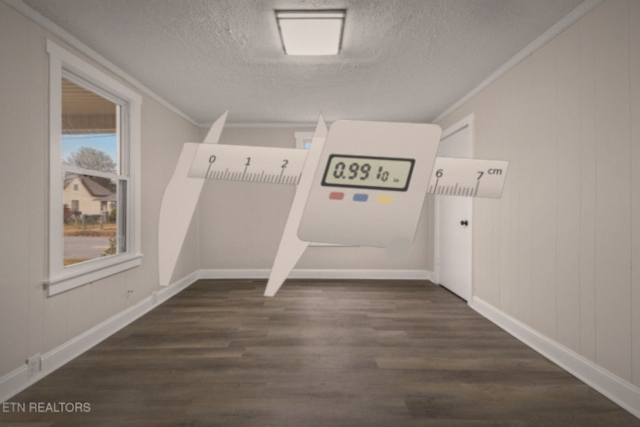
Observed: 0.9910 in
